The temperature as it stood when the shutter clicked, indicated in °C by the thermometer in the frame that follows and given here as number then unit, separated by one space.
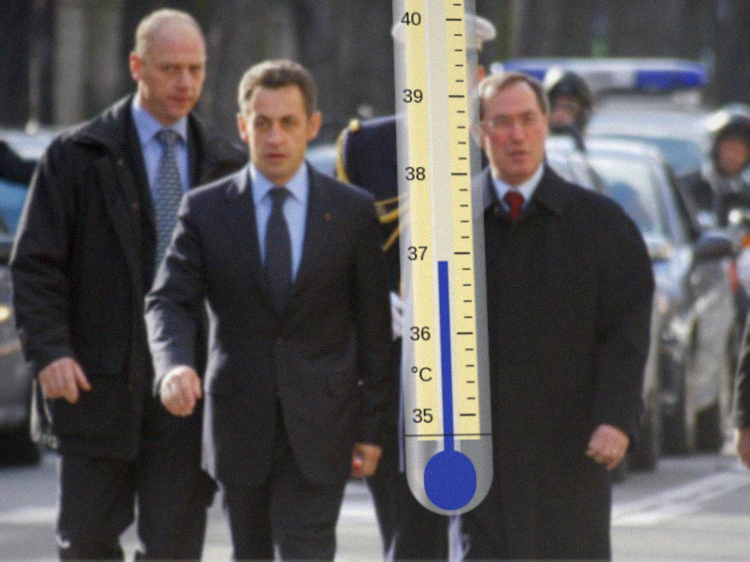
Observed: 36.9 °C
